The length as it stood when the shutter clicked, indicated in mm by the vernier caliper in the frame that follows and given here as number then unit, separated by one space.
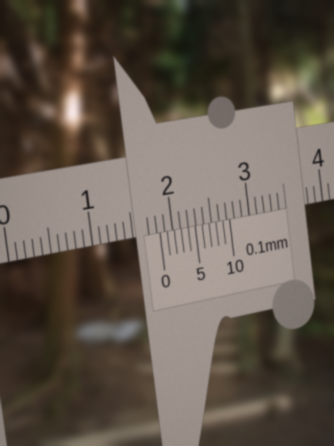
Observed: 18.4 mm
